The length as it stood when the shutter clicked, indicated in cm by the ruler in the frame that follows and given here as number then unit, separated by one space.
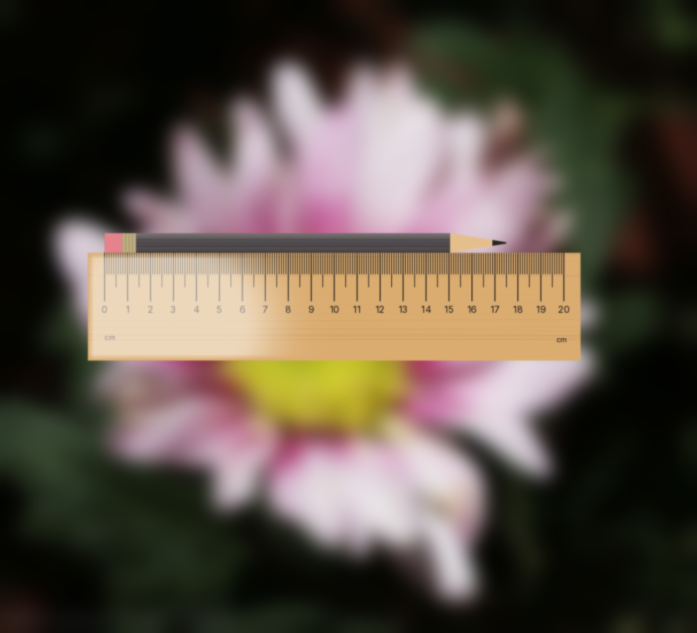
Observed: 17.5 cm
